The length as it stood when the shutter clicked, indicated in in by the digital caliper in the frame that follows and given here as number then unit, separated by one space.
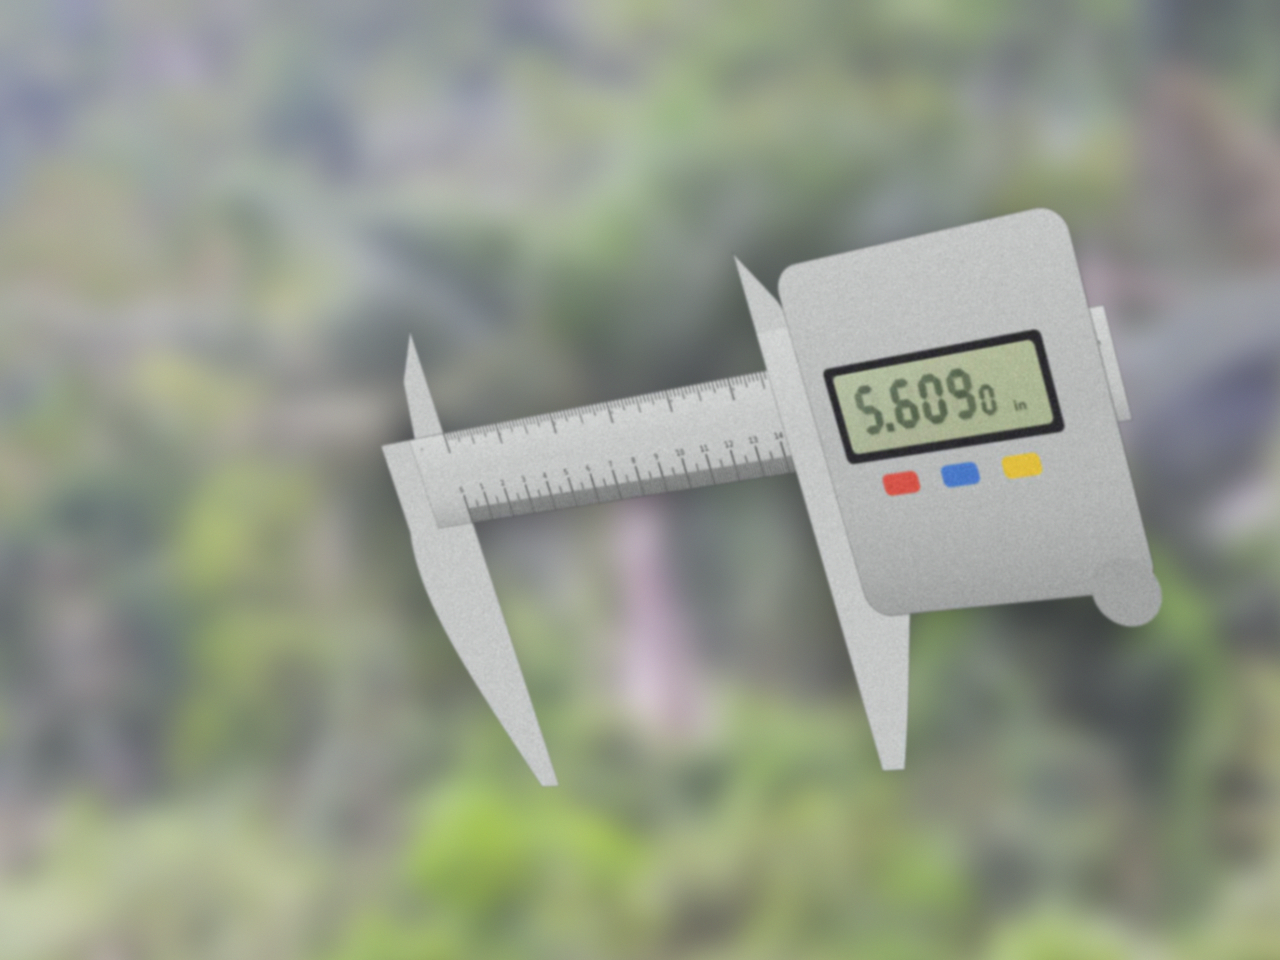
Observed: 5.6090 in
